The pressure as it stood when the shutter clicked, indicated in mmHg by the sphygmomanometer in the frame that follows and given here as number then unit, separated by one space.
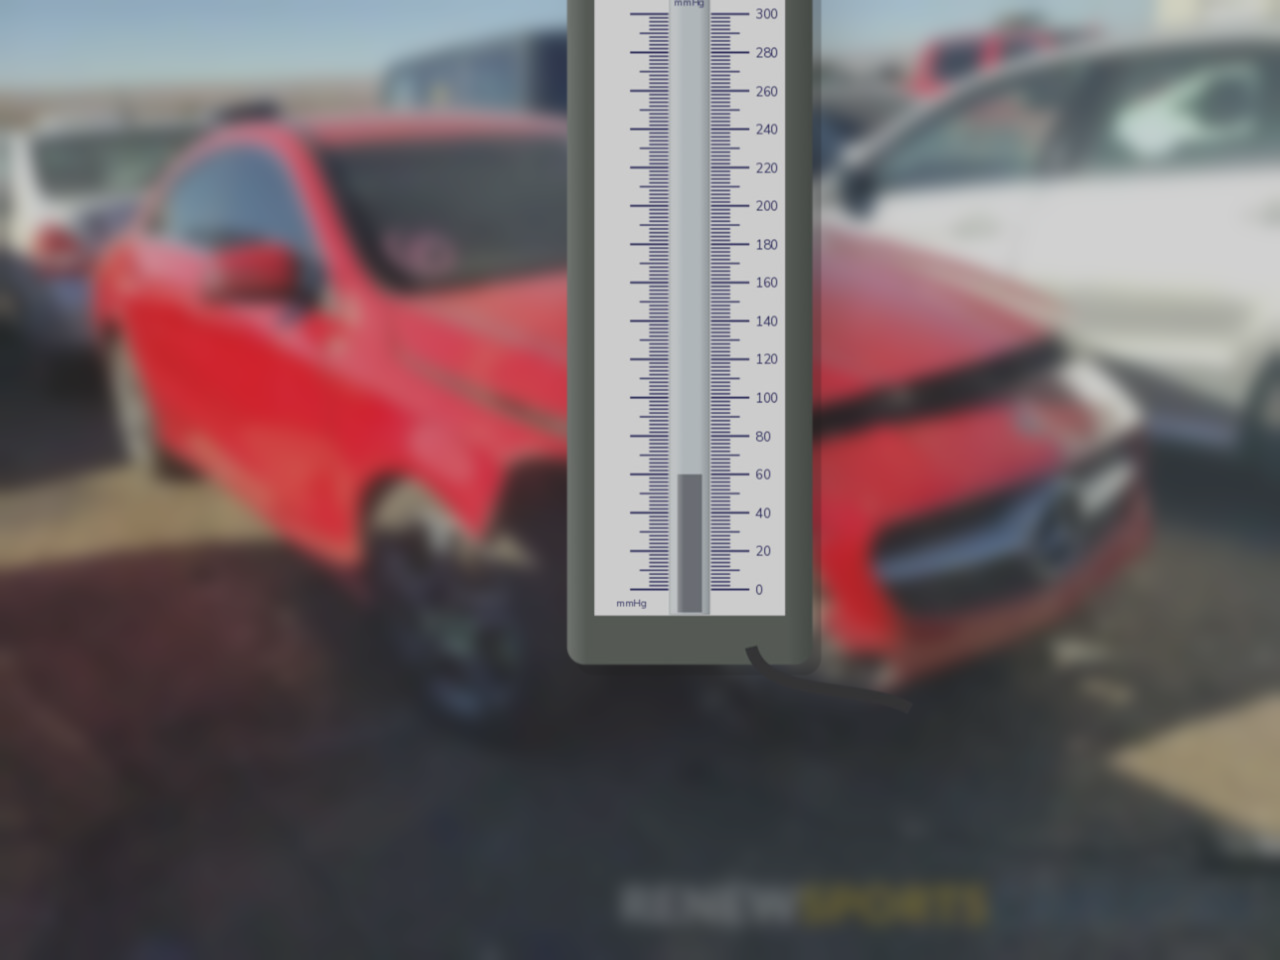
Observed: 60 mmHg
